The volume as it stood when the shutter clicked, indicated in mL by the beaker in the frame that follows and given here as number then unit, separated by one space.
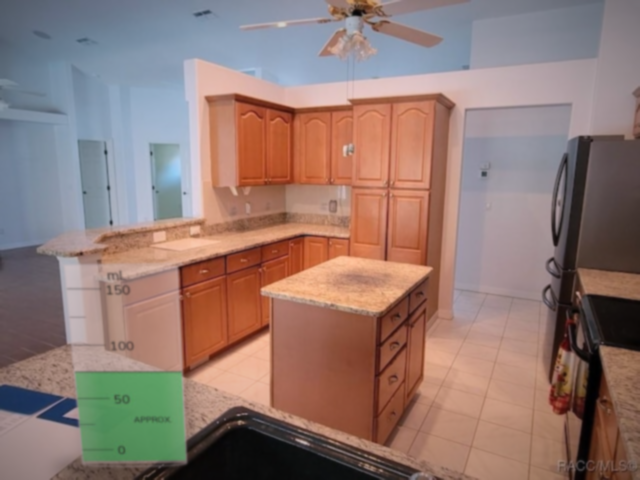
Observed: 75 mL
